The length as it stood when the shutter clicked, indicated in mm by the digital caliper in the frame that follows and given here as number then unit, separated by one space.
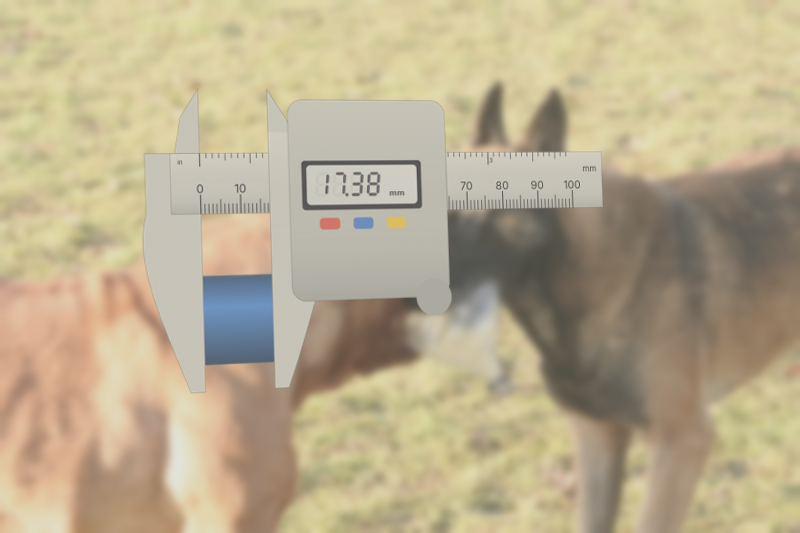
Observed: 17.38 mm
